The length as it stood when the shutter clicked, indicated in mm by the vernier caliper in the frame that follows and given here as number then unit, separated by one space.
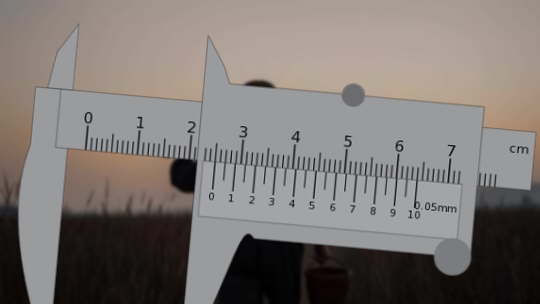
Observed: 25.0 mm
